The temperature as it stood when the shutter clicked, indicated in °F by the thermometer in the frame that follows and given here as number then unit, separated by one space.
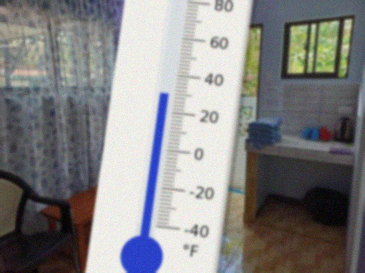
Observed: 30 °F
